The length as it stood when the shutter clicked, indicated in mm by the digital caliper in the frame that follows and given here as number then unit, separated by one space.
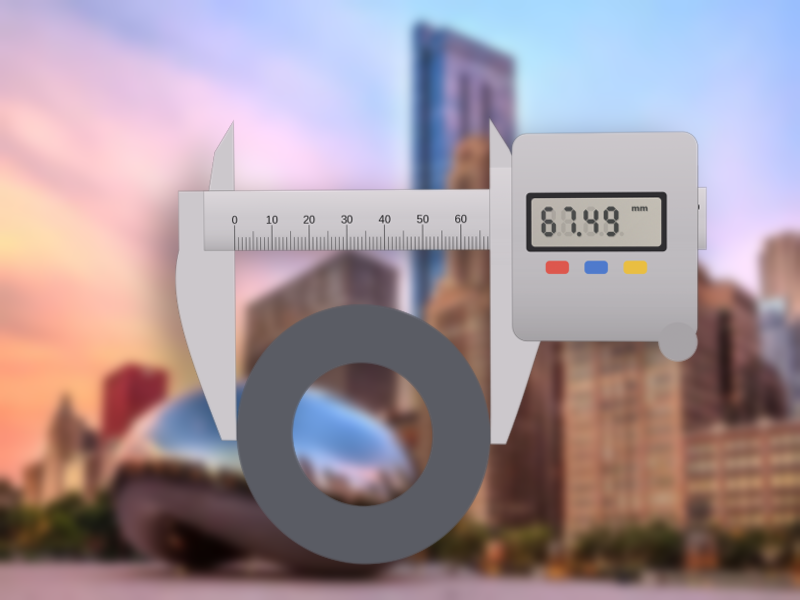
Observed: 67.49 mm
